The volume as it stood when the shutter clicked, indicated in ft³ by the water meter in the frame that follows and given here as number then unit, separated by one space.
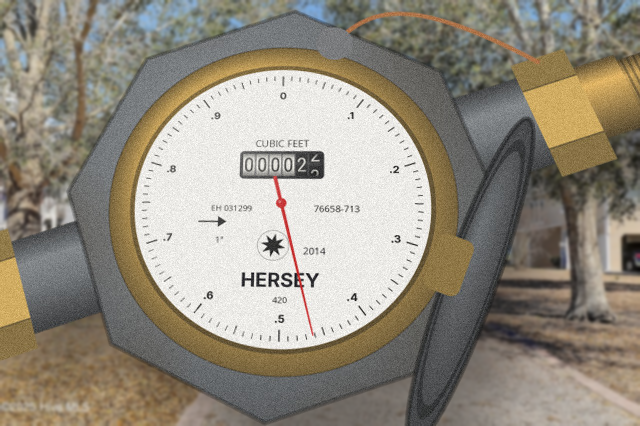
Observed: 22.46 ft³
